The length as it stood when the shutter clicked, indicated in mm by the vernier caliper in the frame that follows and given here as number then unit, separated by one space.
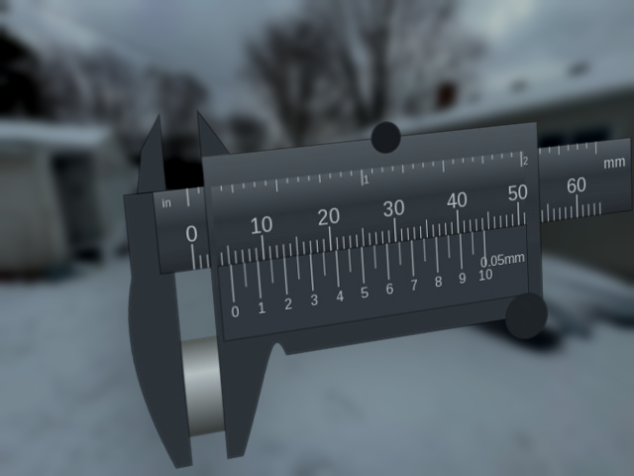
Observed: 5.2 mm
